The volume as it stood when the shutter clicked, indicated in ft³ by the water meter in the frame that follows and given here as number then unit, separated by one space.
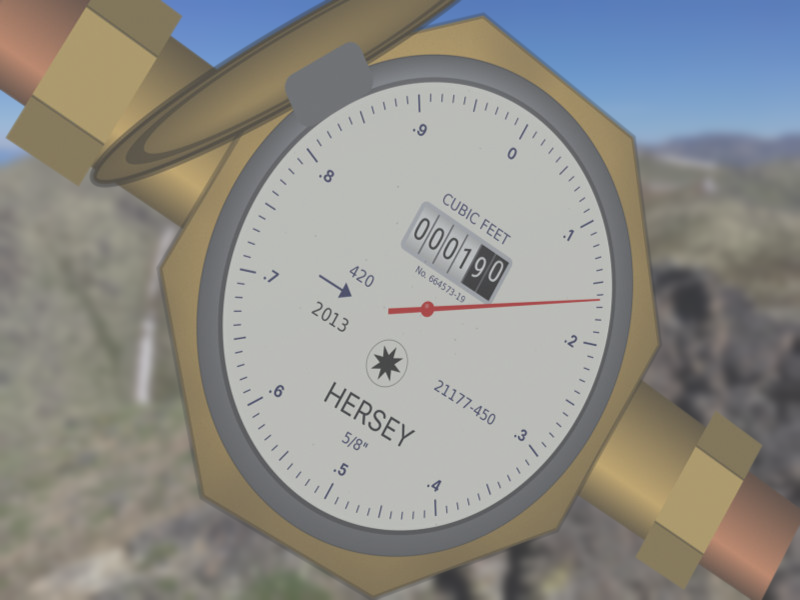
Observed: 190.16 ft³
